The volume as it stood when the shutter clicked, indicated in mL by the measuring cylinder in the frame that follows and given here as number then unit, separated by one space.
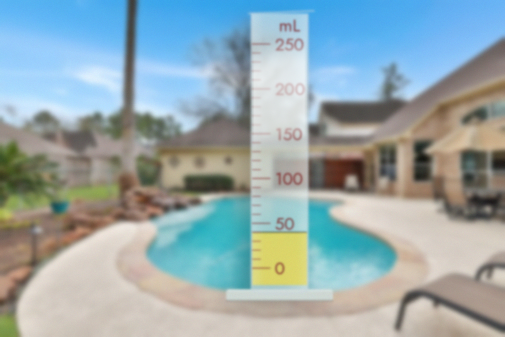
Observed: 40 mL
